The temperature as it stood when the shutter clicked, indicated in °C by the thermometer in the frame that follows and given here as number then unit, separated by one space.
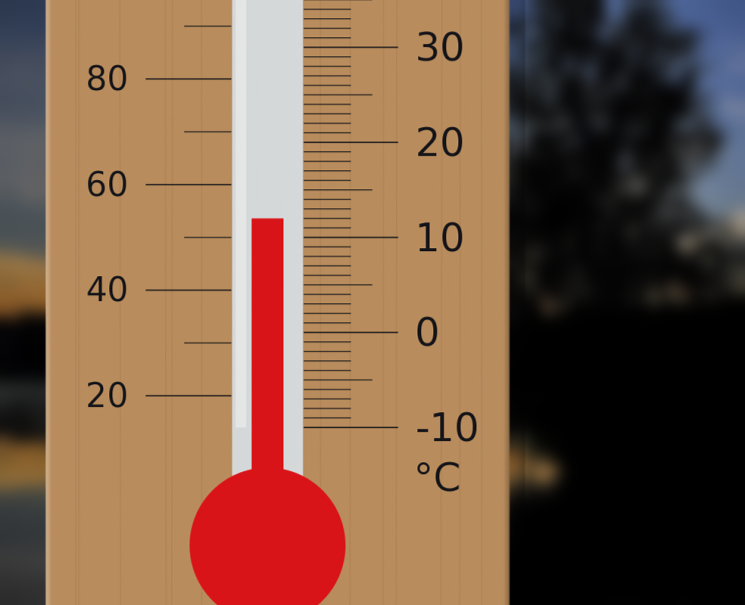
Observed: 12 °C
